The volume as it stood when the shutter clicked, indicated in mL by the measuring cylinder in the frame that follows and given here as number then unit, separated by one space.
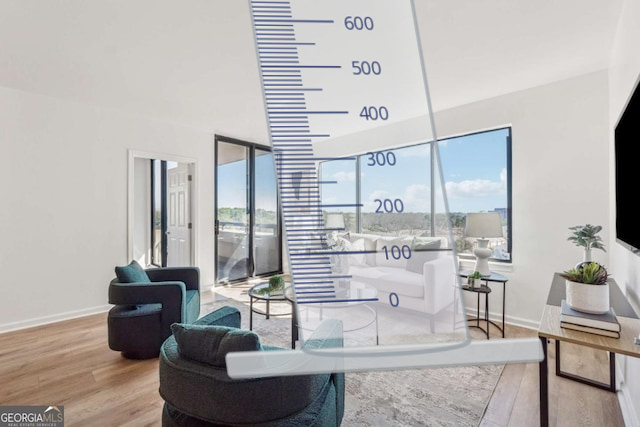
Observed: 100 mL
